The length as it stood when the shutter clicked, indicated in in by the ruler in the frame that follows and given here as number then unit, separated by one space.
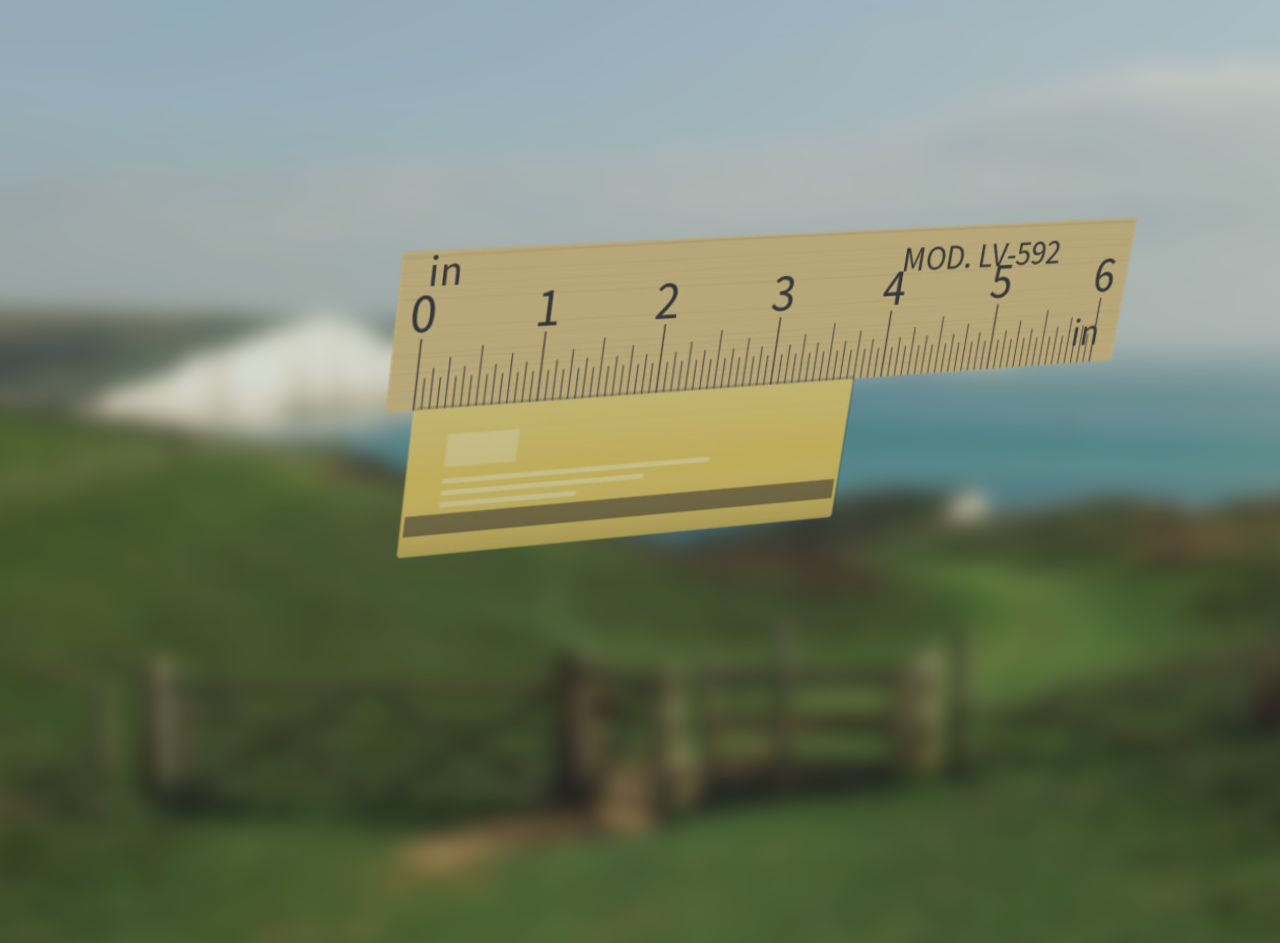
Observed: 3.75 in
